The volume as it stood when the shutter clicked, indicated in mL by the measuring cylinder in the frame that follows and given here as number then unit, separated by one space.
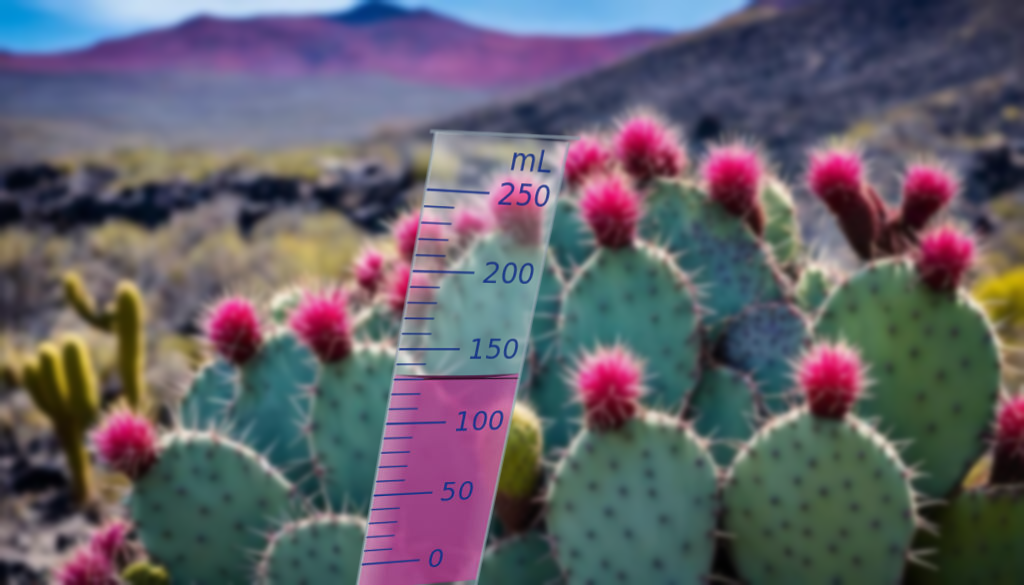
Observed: 130 mL
